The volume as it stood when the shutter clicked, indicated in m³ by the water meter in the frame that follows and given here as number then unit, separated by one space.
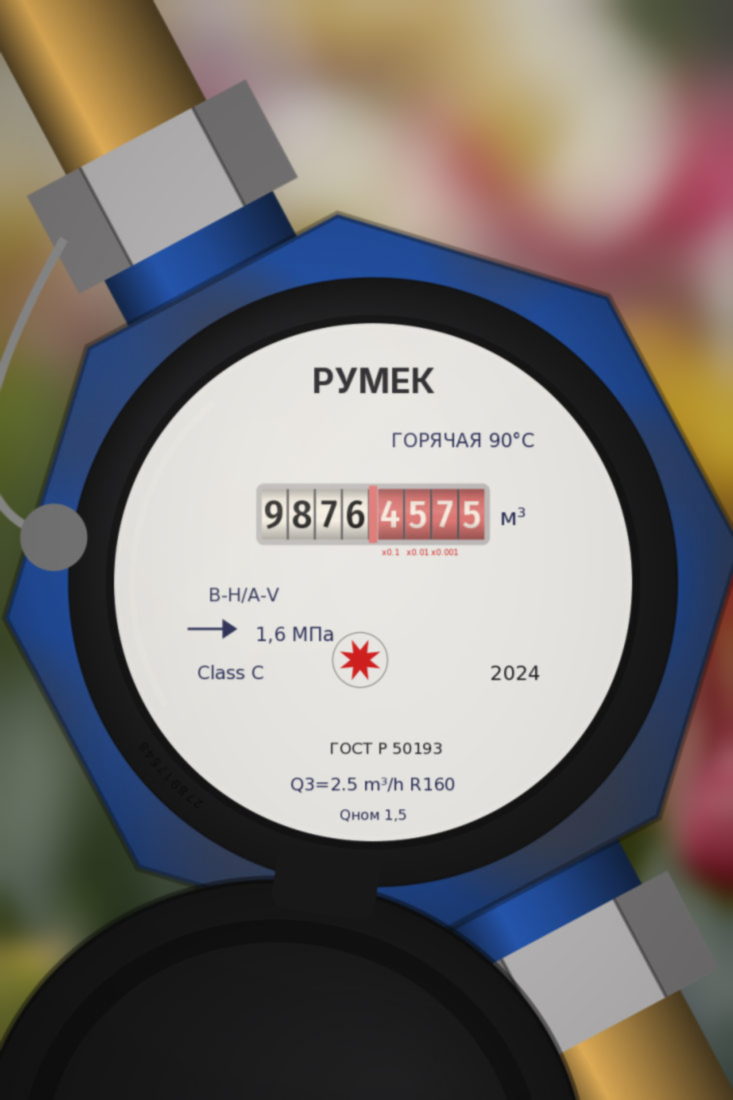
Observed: 9876.4575 m³
